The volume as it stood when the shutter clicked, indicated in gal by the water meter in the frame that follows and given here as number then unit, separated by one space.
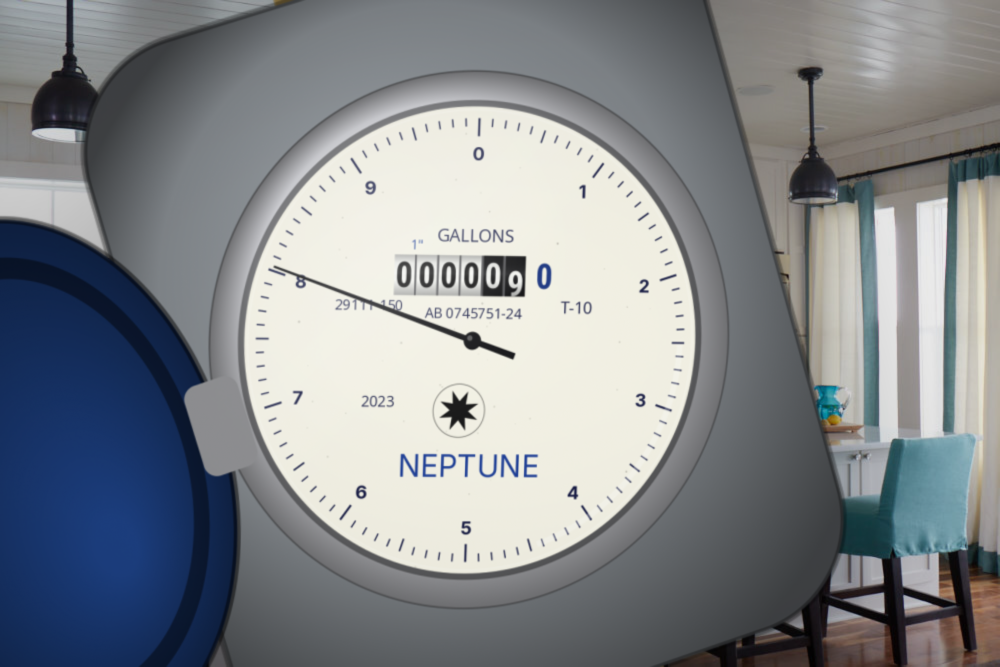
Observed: 88.0 gal
